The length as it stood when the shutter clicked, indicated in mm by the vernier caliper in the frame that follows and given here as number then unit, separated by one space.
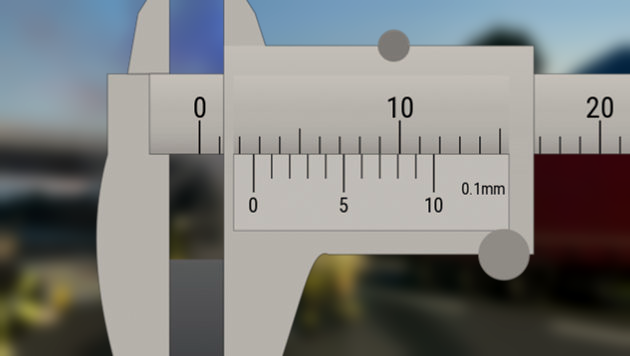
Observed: 2.7 mm
